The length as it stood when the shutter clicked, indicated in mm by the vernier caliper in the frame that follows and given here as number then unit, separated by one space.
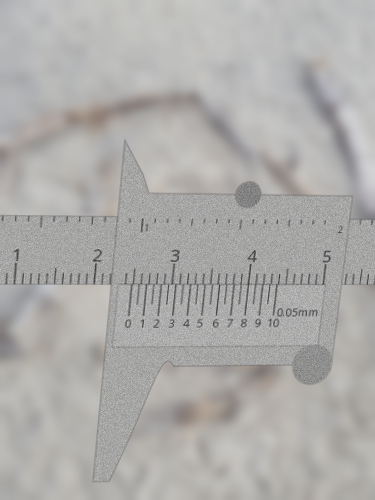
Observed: 24.8 mm
